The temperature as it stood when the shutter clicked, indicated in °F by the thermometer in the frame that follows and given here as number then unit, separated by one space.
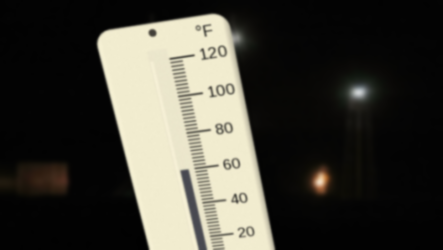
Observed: 60 °F
